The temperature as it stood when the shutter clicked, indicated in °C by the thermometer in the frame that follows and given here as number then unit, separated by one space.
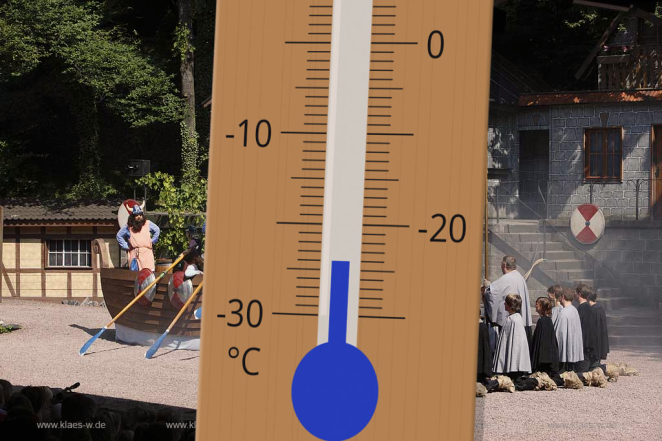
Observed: -24 °C
